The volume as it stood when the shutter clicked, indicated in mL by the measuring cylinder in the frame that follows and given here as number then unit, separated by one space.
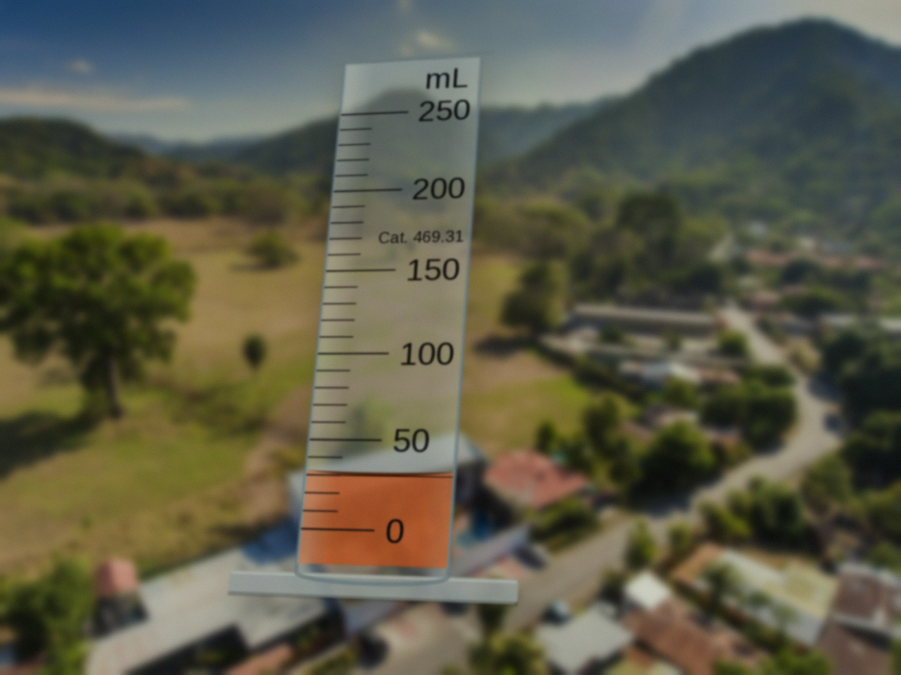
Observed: 30 mL
